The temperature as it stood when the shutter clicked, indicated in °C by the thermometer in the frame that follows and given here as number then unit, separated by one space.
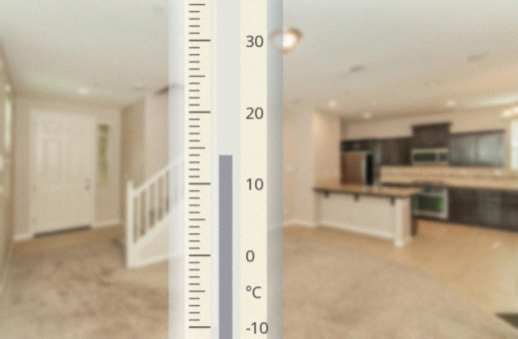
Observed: 14 °C
